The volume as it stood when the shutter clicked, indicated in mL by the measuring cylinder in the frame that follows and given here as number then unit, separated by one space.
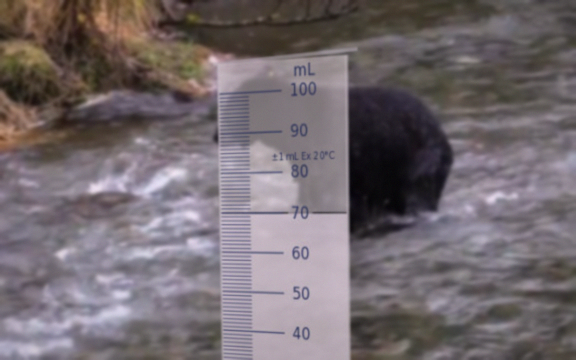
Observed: 70 mL
